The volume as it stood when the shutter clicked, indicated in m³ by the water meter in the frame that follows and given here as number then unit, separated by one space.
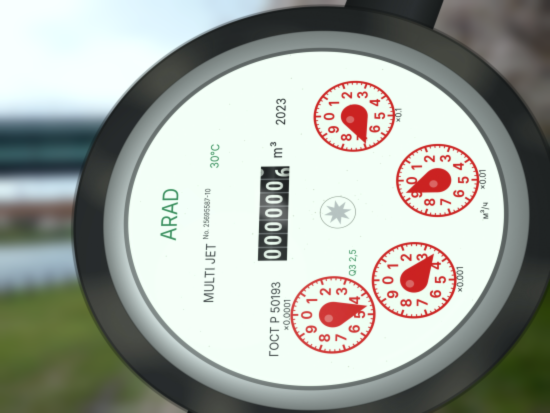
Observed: 5.6934 m³
